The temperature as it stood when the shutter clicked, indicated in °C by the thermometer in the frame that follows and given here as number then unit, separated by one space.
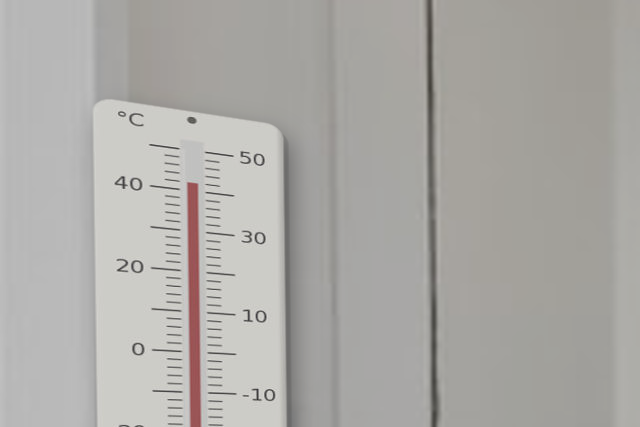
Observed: 42 °C
